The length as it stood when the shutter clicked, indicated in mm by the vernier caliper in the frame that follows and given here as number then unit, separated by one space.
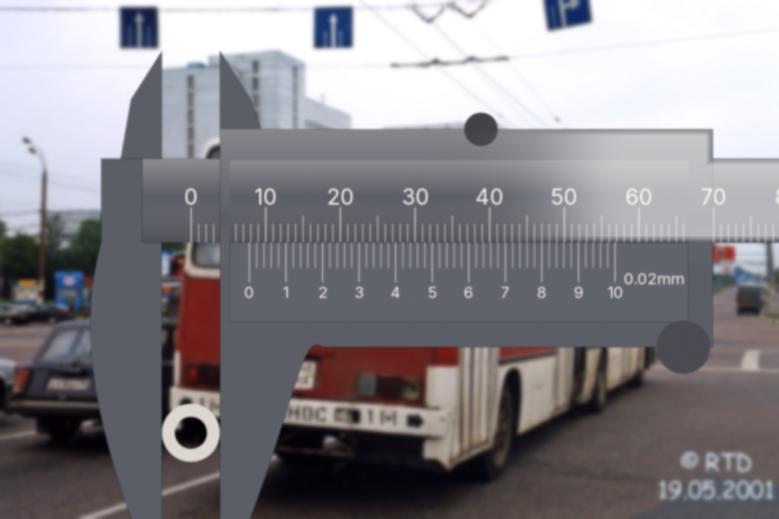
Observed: 7.8 mm
